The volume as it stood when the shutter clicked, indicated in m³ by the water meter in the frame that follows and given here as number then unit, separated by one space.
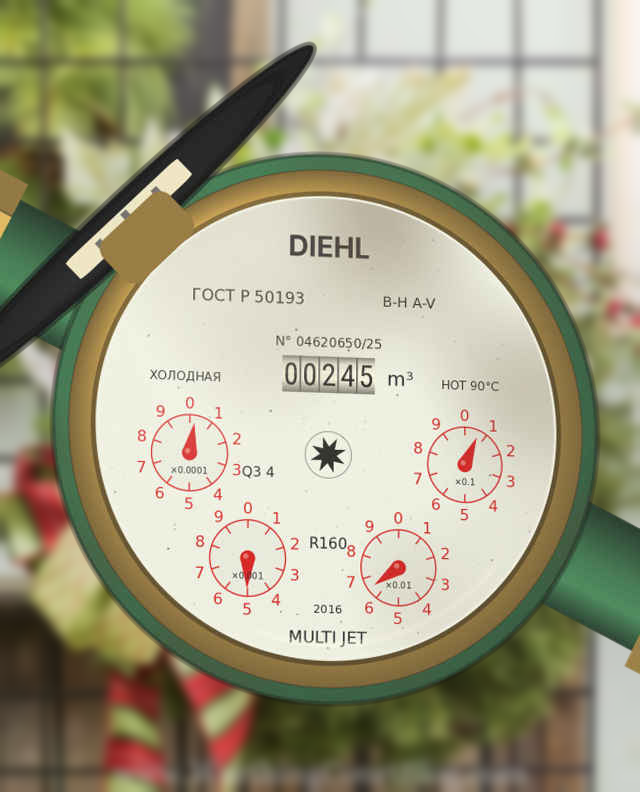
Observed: 245.0650 m³
